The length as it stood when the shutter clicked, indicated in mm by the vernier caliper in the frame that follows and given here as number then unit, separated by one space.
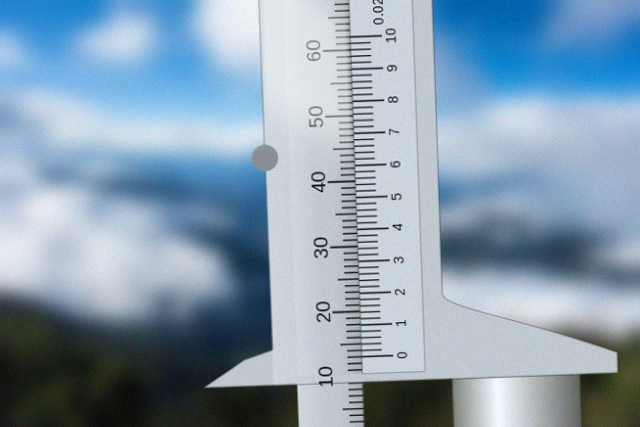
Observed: 13.0 mm
